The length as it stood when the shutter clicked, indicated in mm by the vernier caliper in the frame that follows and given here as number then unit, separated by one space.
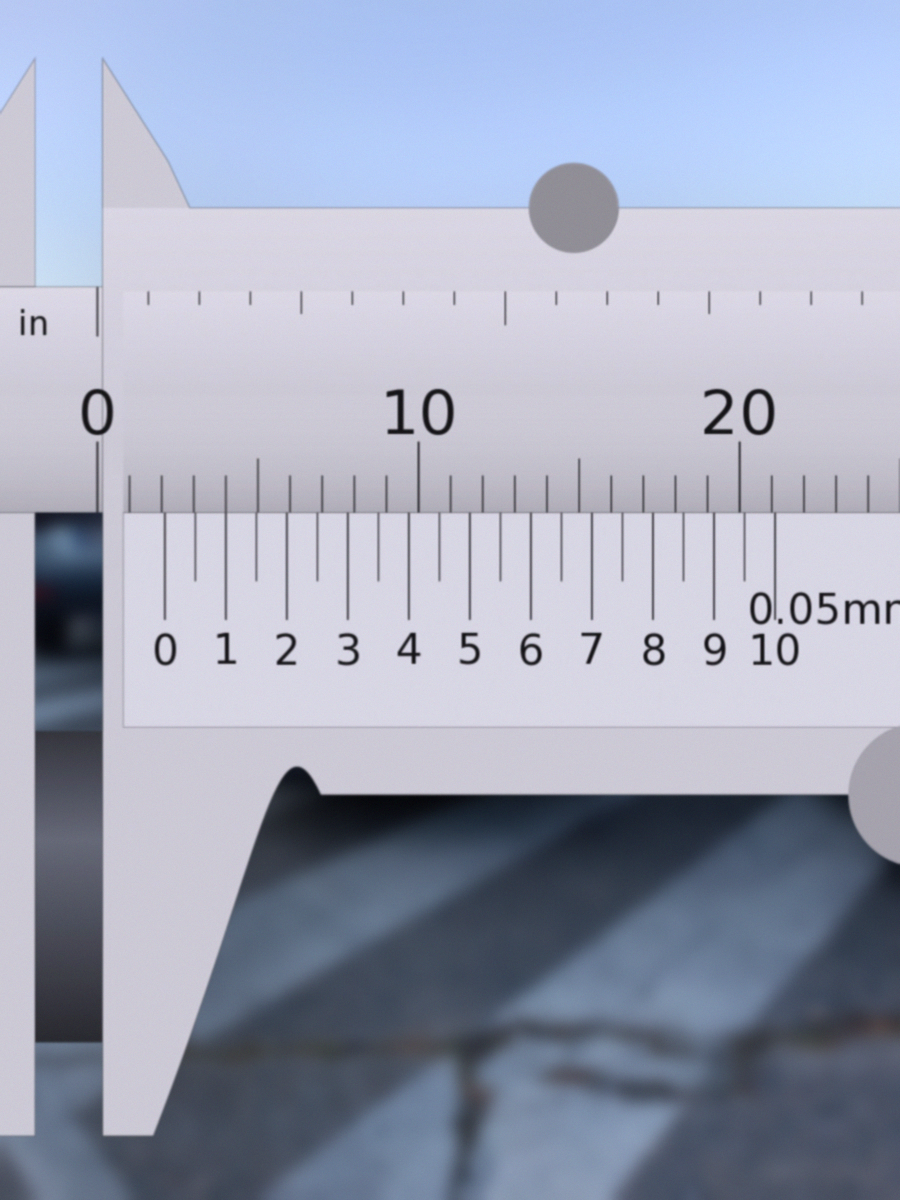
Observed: 2.10 mm
